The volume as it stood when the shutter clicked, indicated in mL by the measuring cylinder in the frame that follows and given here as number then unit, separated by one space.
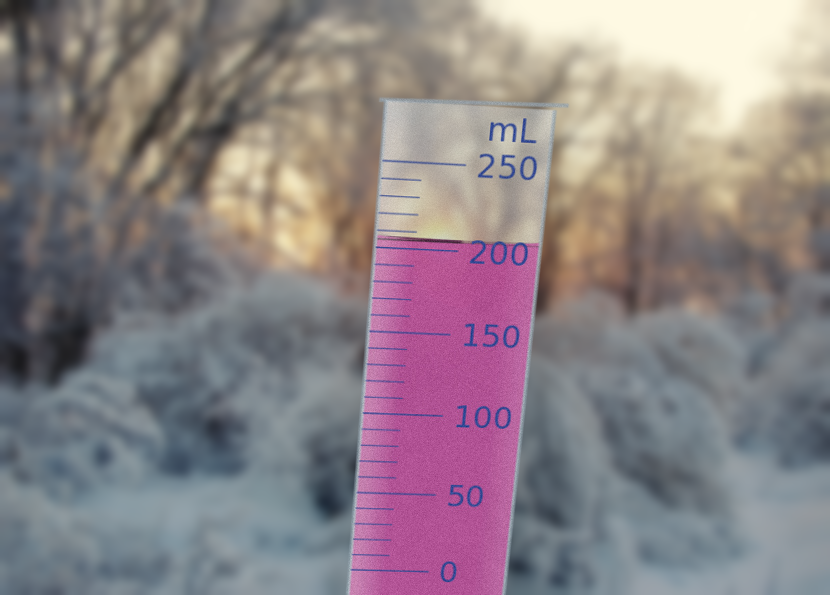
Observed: 205 mL
